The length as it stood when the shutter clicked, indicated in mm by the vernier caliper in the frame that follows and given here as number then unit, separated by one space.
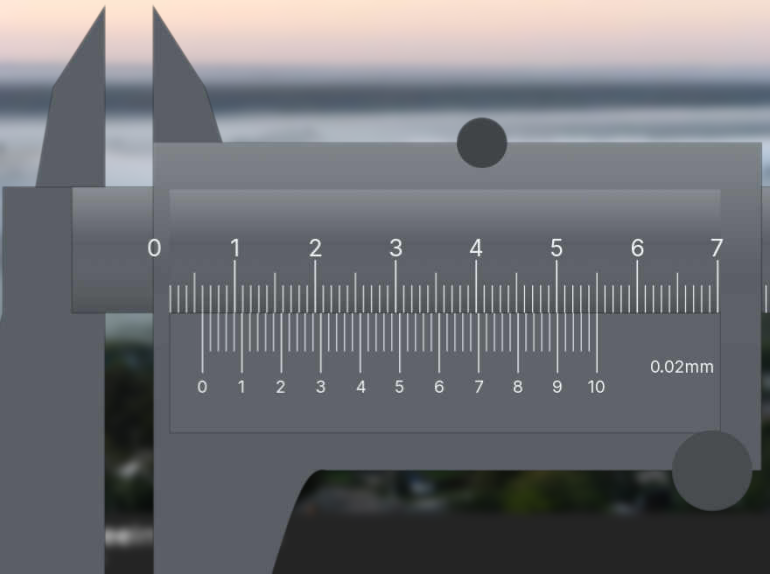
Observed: 6.0 mm
